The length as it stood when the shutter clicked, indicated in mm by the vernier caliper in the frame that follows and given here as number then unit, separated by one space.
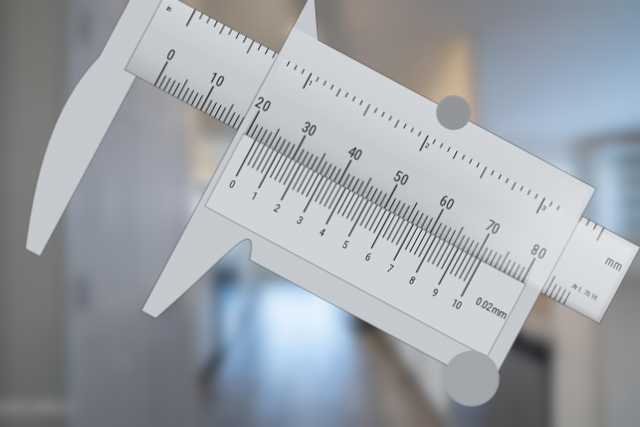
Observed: 22.0 mm
